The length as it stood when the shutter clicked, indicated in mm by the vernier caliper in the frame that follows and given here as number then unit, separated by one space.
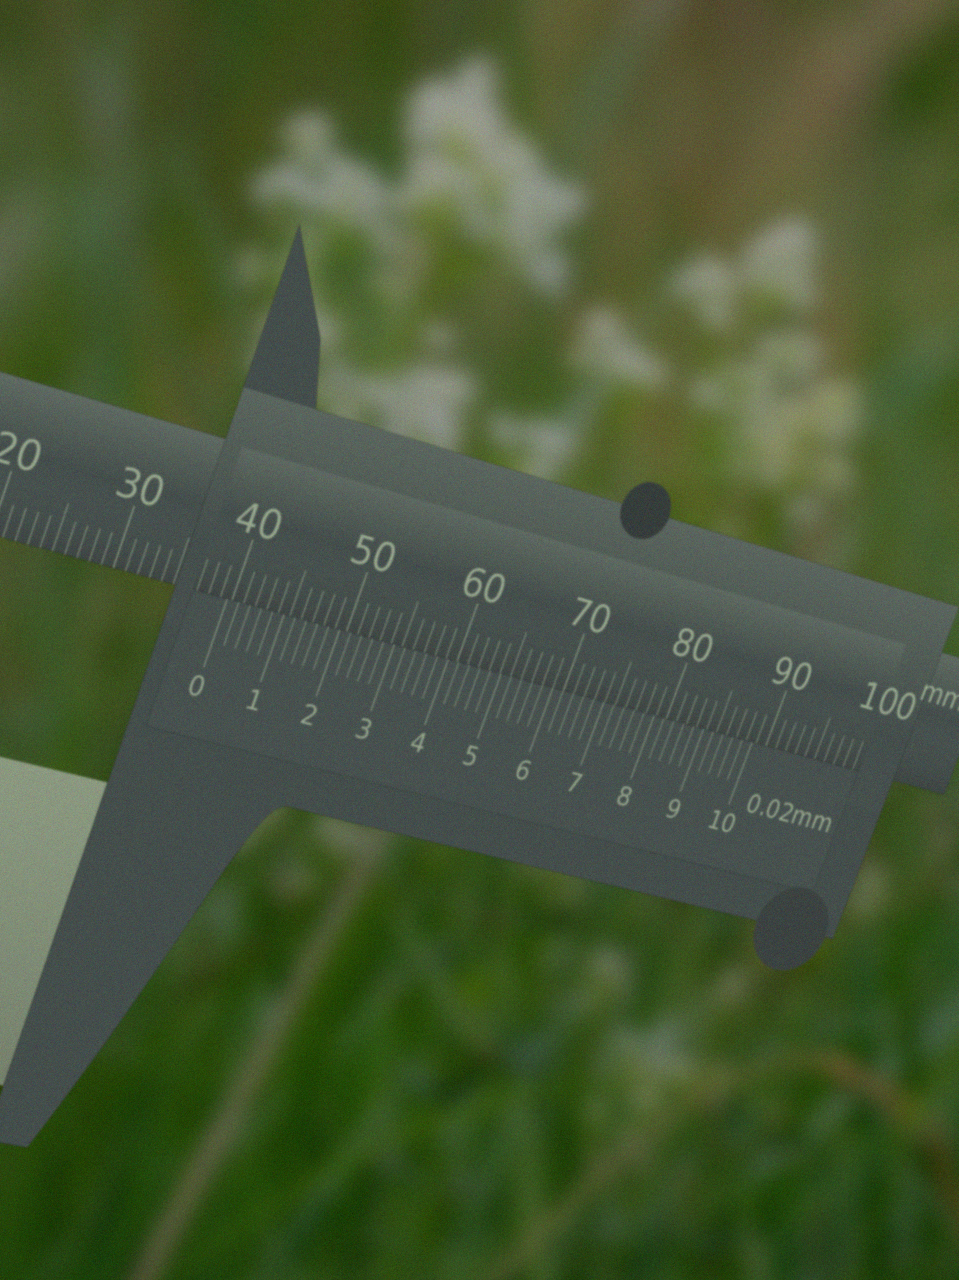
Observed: 39.6 mm
